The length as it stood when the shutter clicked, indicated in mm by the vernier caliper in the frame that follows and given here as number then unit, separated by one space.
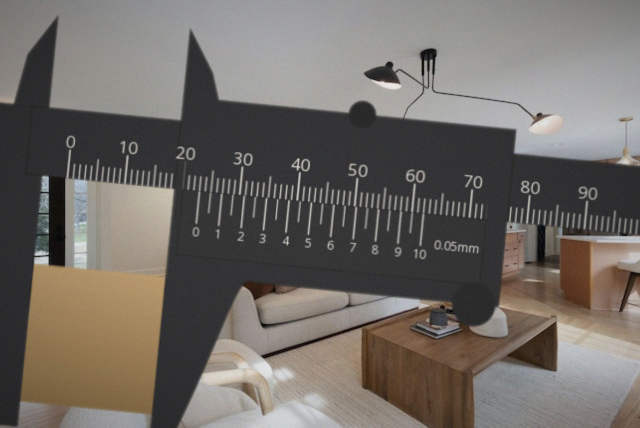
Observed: 23.0 mm
